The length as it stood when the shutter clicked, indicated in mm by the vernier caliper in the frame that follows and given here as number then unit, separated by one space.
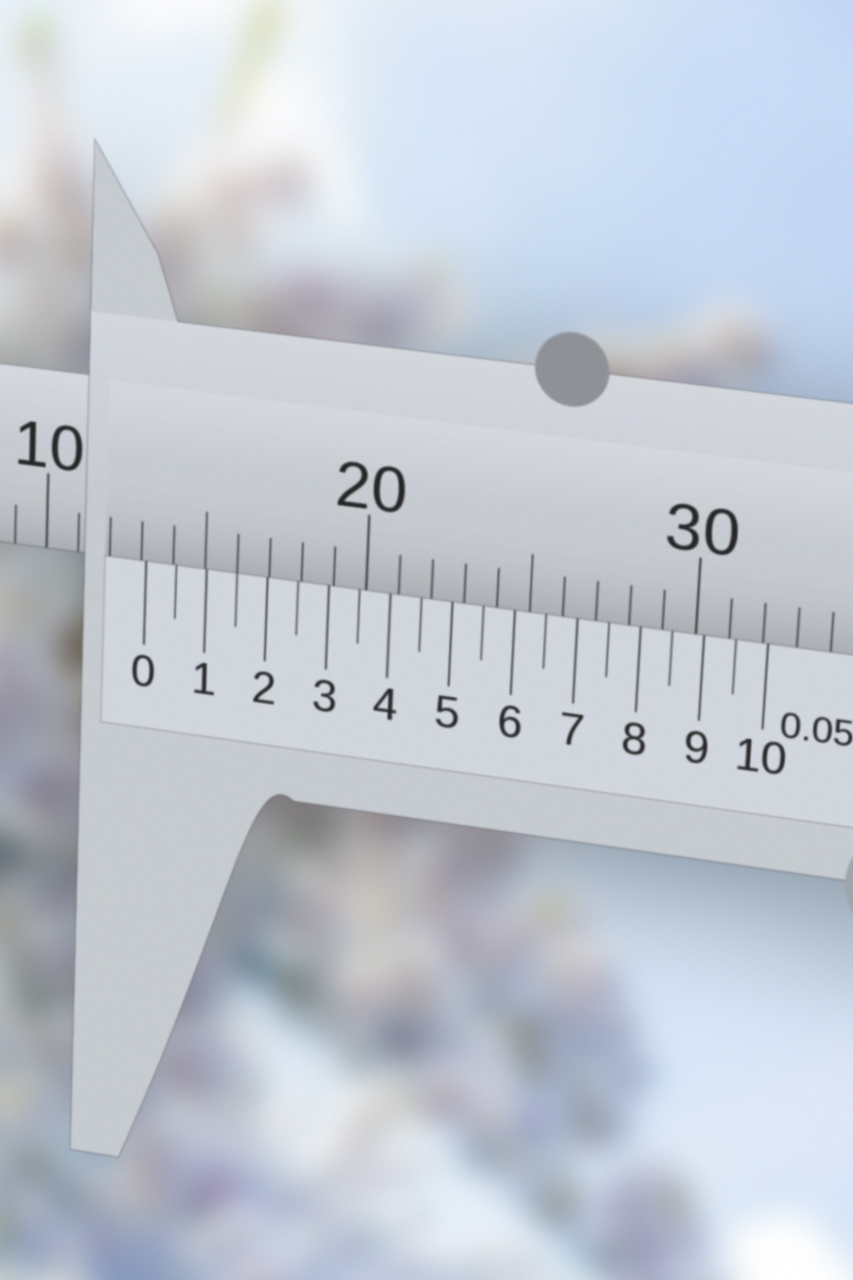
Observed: 13.15 mm
